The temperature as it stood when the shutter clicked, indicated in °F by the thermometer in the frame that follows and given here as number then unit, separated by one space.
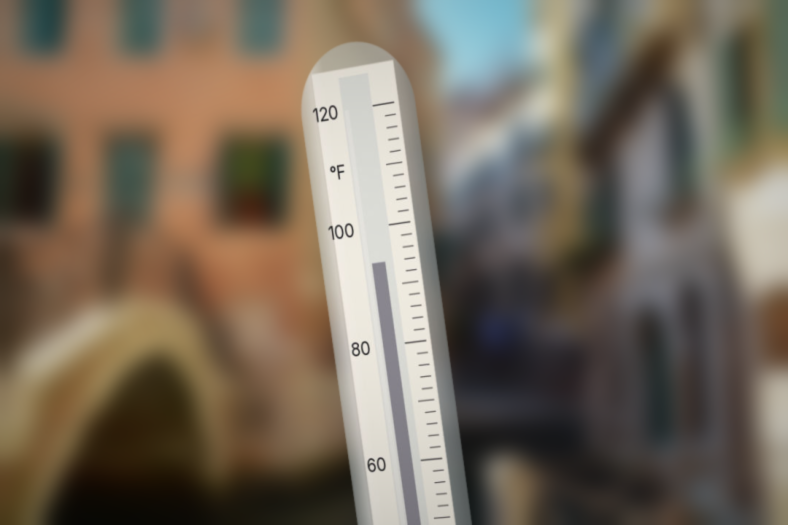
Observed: 94 °F
